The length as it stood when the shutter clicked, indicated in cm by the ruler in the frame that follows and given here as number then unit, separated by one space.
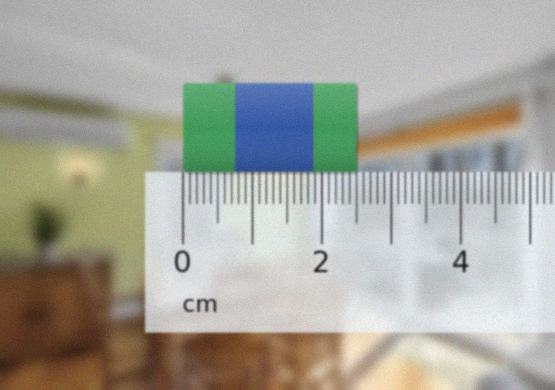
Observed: 2.5 cm
